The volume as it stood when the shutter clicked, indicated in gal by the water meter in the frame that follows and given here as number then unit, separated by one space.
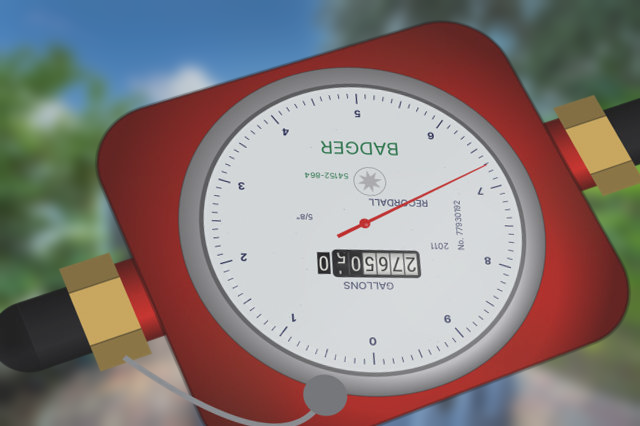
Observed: 2765046.7 gal
